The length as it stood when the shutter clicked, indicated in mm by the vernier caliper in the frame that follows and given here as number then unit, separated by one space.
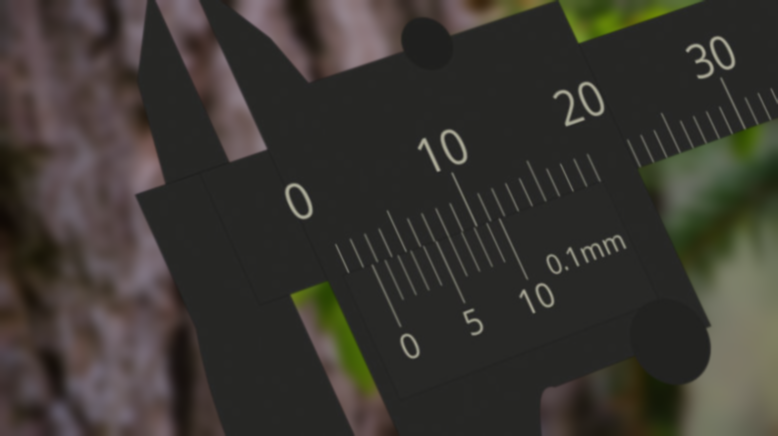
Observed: 2.6 mm
